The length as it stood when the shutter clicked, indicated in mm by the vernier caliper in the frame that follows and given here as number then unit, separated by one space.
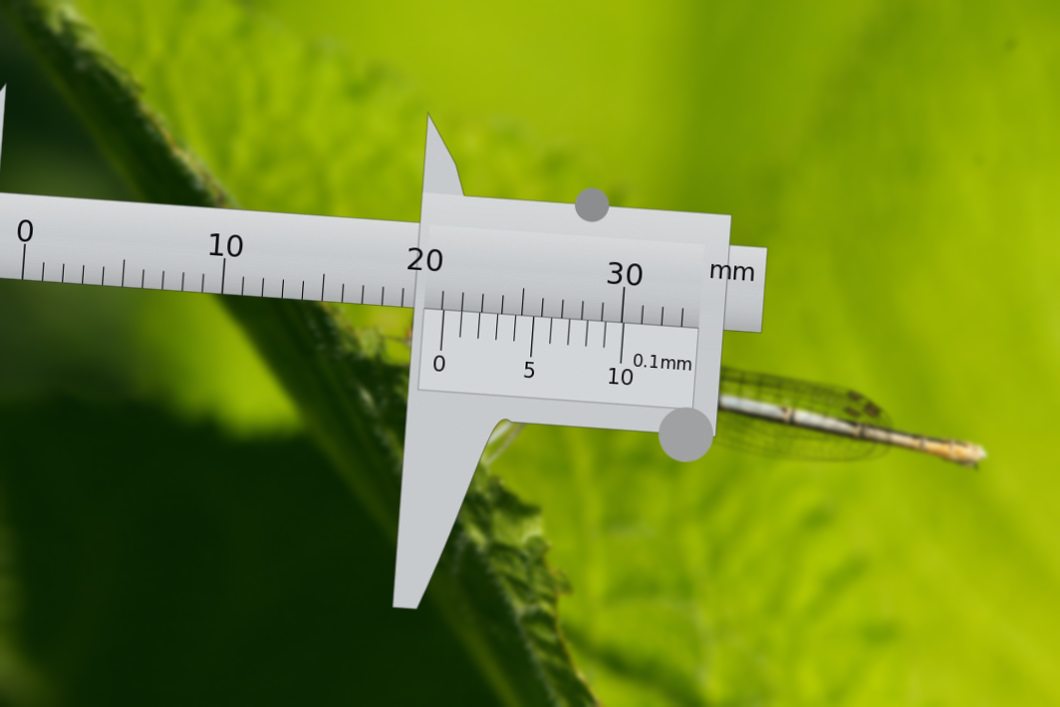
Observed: 21.1 mm
